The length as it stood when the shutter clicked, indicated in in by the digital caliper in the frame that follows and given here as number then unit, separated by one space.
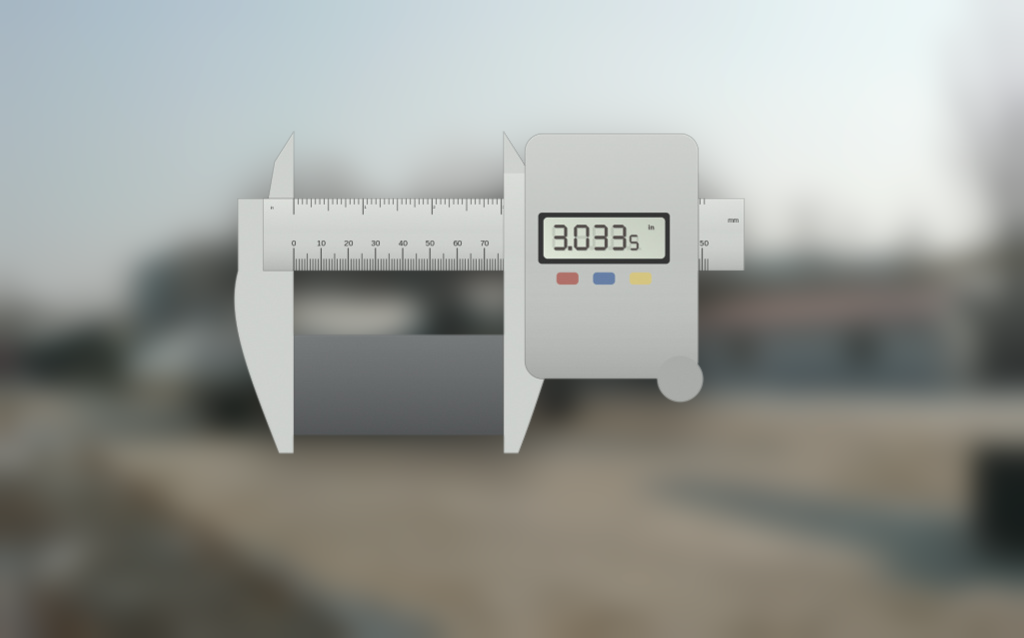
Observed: 3.0335 in
